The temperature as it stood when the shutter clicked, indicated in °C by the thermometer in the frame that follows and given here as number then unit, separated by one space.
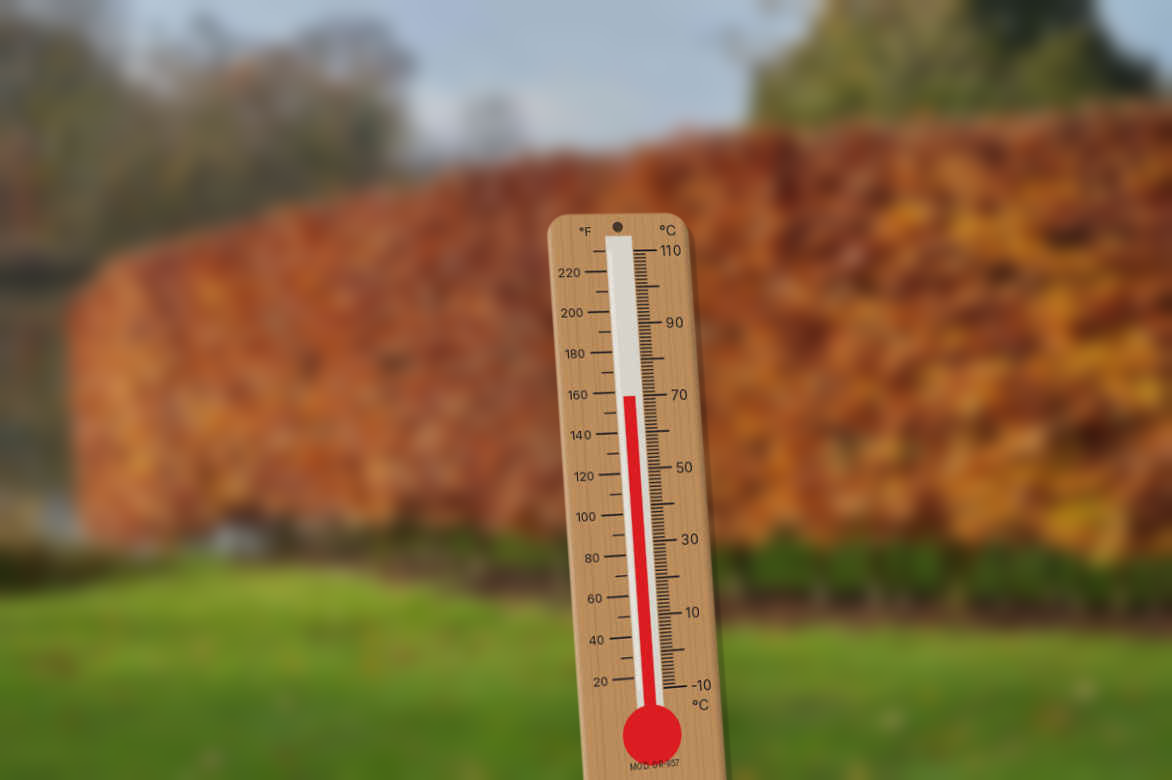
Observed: 70 °C
